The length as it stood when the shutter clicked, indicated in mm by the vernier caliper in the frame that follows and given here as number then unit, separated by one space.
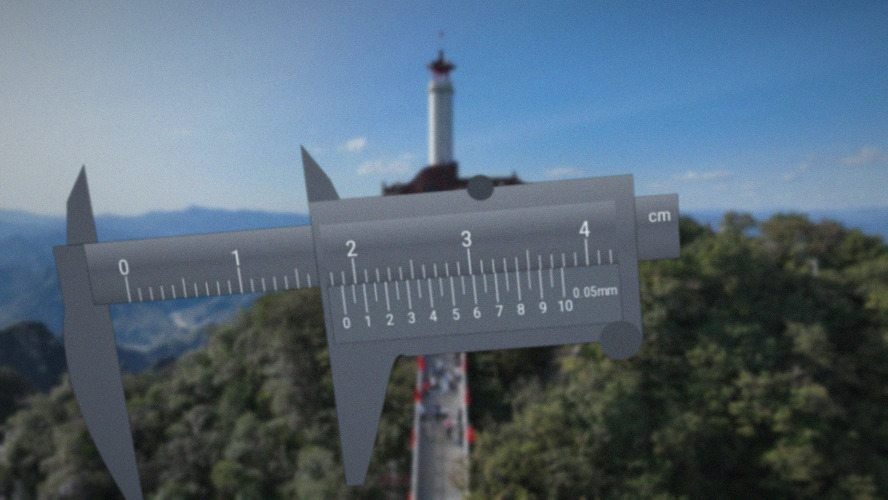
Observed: 18.8 mm
